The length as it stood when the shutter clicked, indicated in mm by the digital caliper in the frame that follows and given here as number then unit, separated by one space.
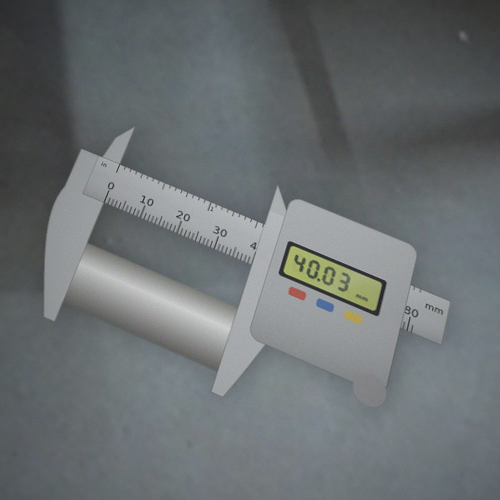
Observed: 40.03 mm
